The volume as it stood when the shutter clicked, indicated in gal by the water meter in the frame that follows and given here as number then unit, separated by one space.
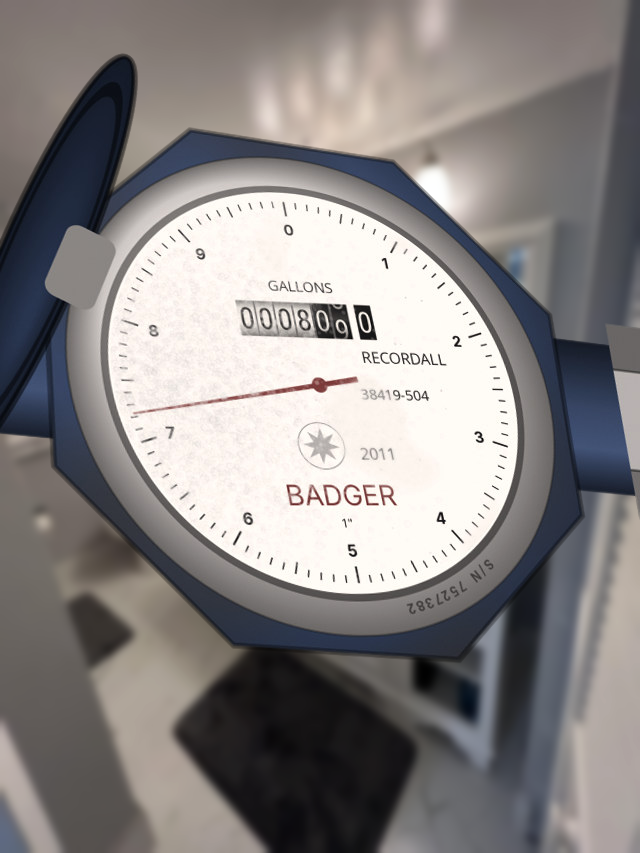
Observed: 8087.2 gal
